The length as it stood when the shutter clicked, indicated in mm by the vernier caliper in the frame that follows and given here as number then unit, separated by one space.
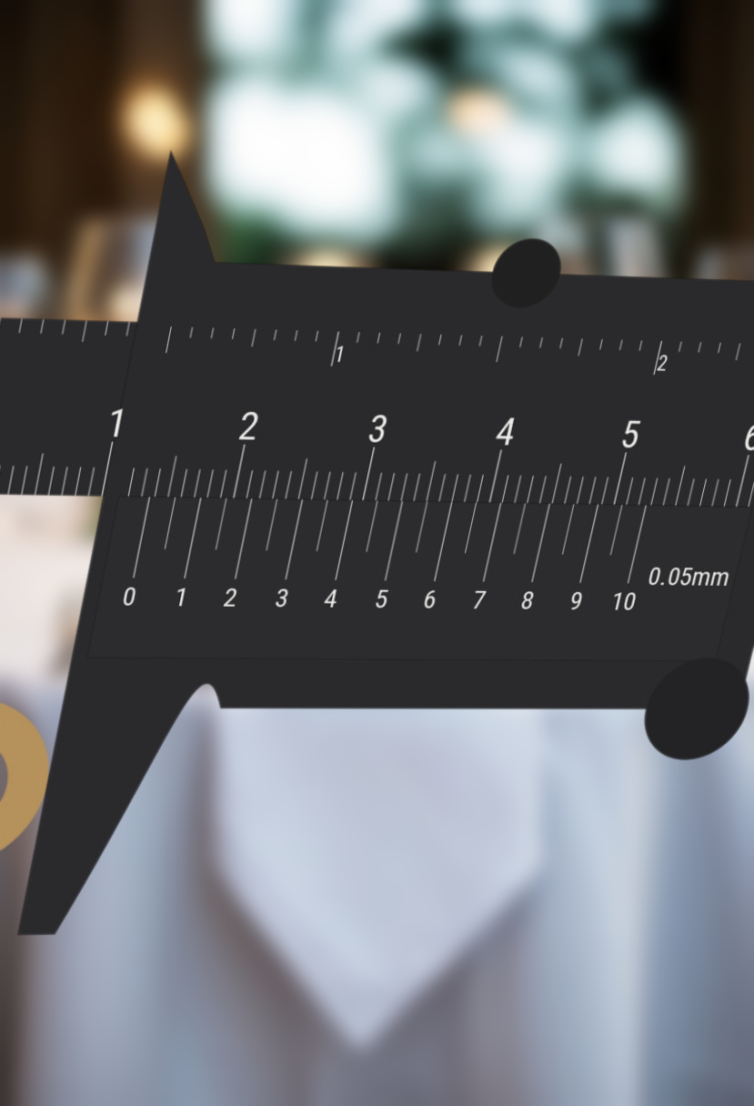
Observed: 13.6 mm
